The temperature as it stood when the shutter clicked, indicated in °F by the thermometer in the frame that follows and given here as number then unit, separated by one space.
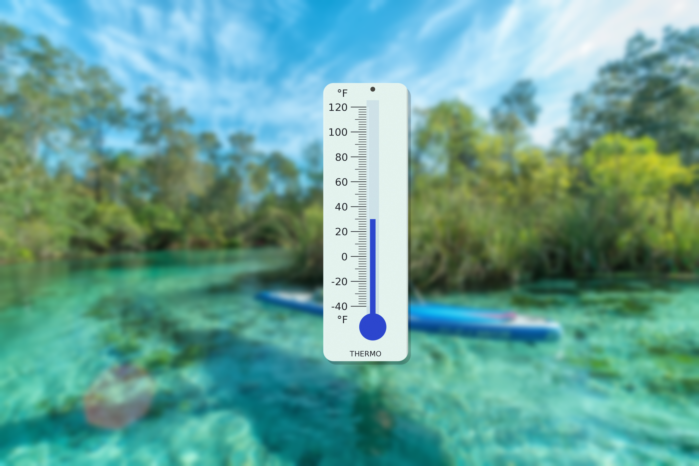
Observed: 30 °F
